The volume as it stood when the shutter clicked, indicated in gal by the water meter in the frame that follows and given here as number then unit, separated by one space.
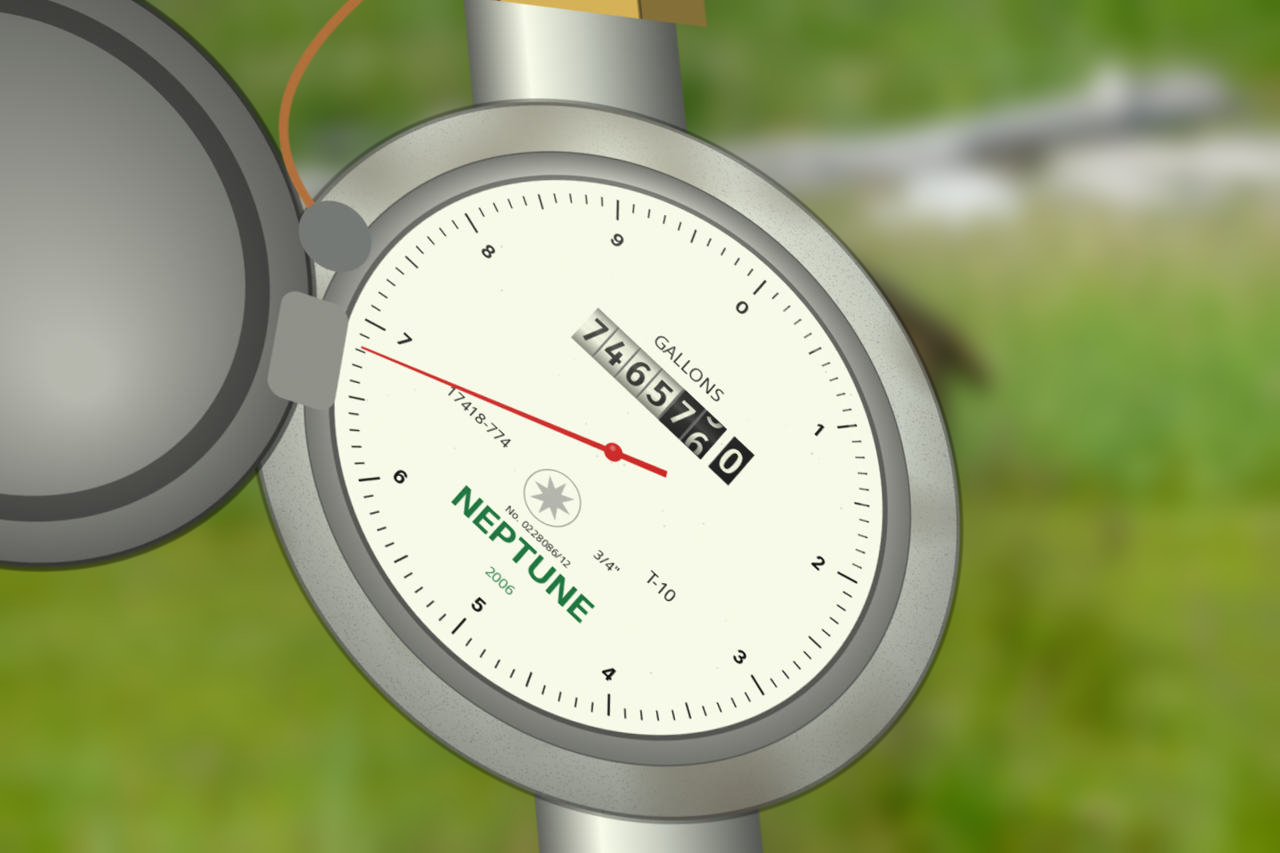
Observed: 7465756.8 gal
